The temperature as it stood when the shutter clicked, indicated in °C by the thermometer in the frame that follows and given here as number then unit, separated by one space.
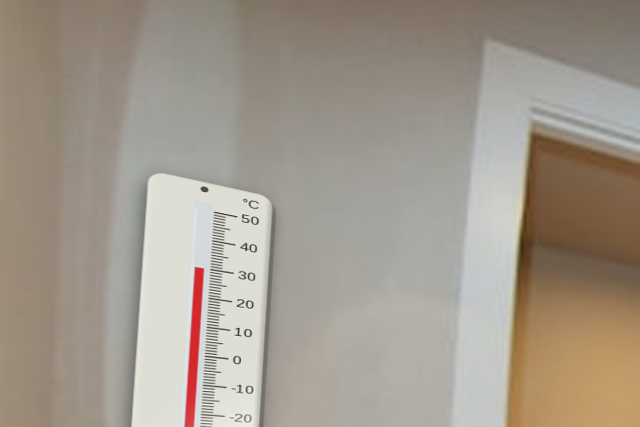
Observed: 30 °C
